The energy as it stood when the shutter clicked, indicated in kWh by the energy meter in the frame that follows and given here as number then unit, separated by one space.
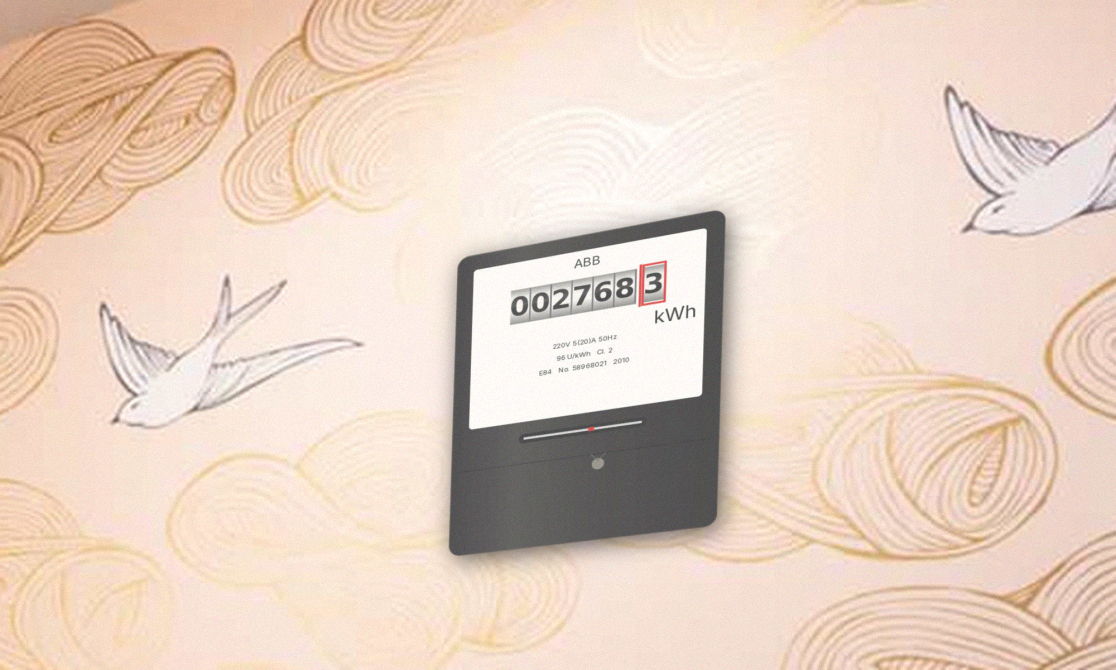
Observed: 2768.3 kWh
